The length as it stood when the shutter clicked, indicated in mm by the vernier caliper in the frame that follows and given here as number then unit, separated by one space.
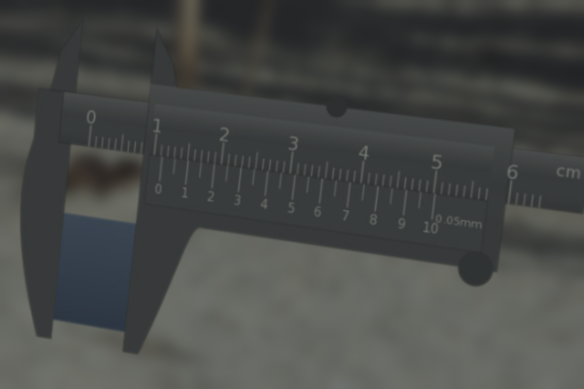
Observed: 11.2 mm
